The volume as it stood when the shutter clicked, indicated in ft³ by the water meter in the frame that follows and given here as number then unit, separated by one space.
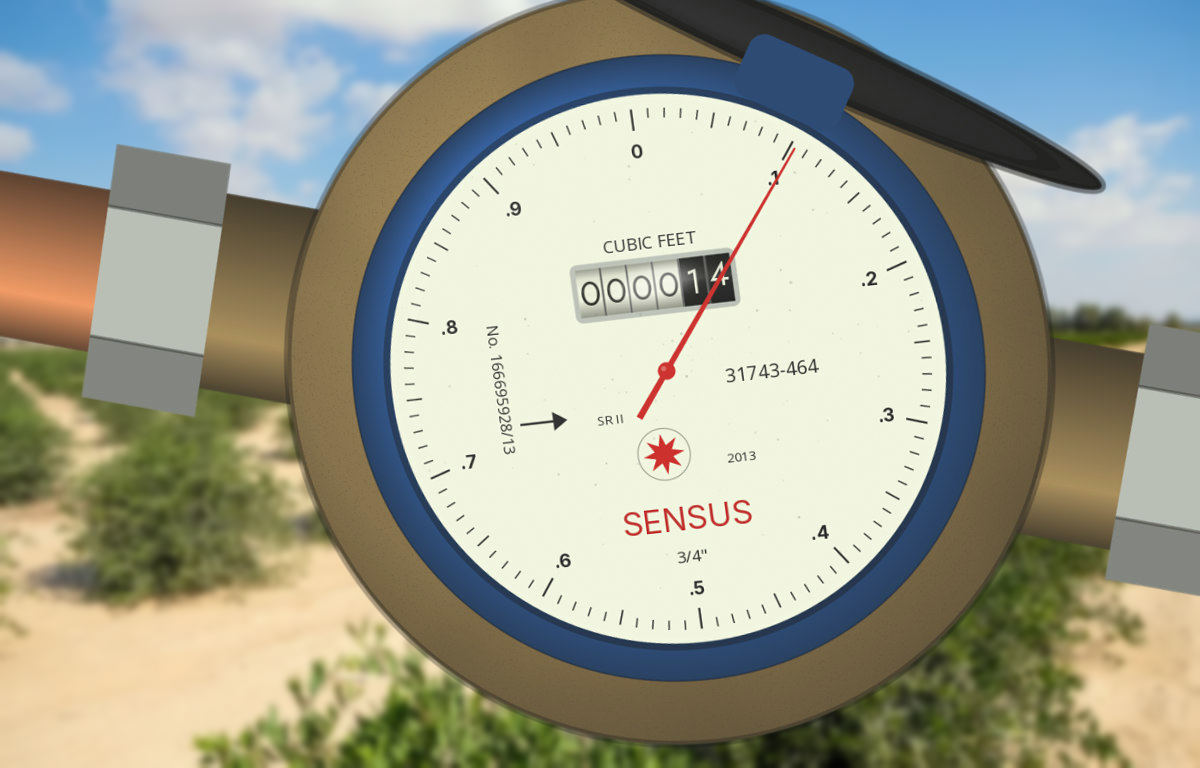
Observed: 14.10 ft³
